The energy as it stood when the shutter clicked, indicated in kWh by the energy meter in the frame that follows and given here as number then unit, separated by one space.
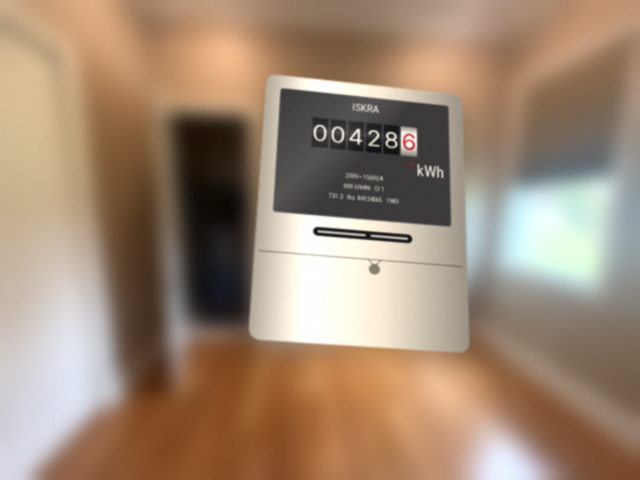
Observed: 428.6 kWh
